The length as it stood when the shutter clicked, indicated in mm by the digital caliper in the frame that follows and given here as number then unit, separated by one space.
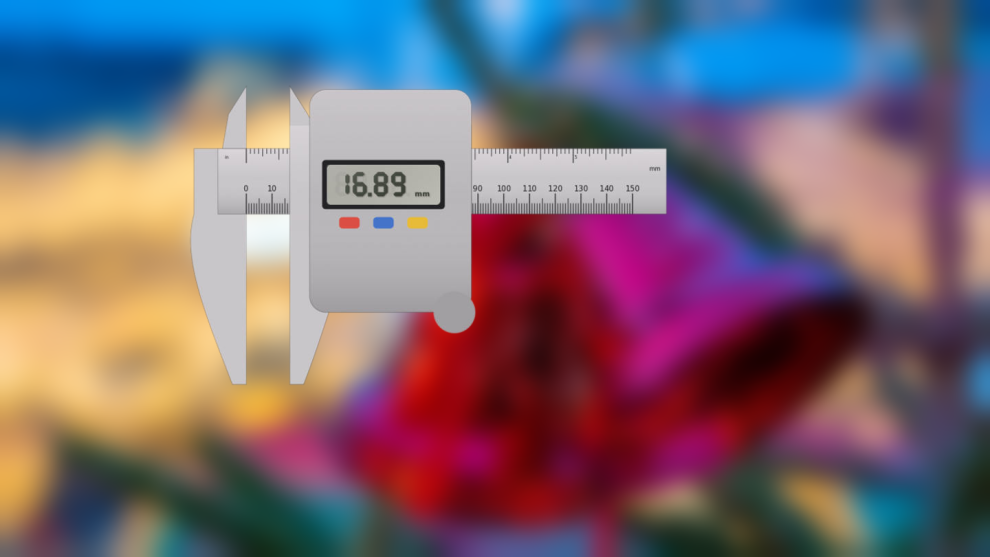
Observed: 16.89 mm
